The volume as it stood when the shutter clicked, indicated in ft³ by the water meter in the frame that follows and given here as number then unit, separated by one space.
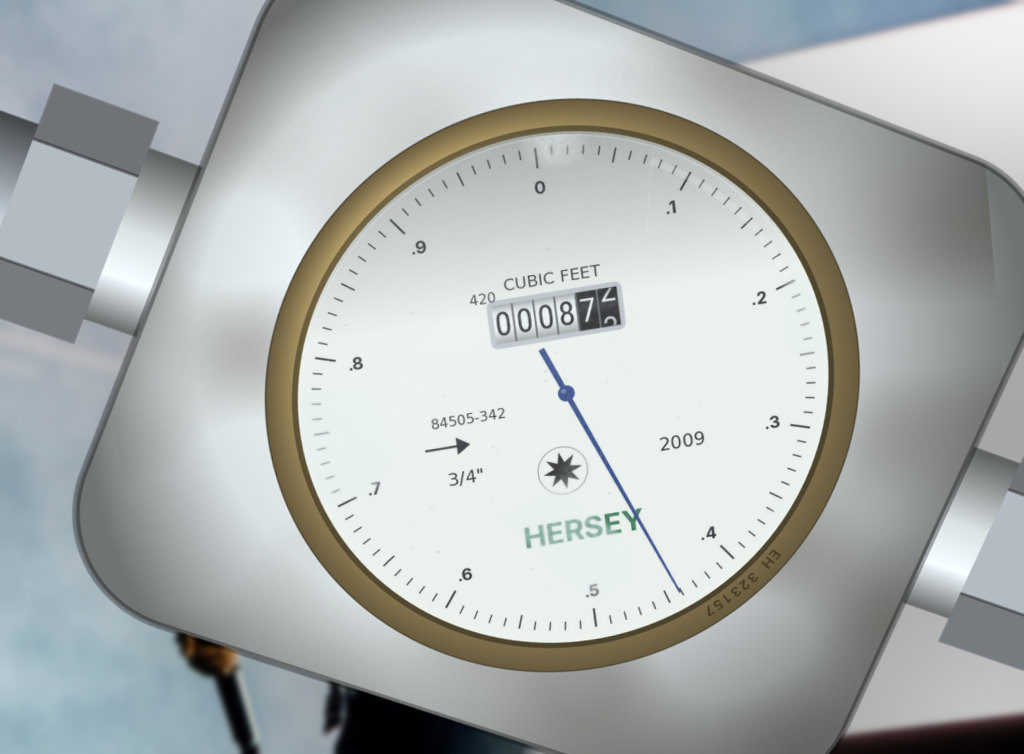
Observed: 872.44 ft³
